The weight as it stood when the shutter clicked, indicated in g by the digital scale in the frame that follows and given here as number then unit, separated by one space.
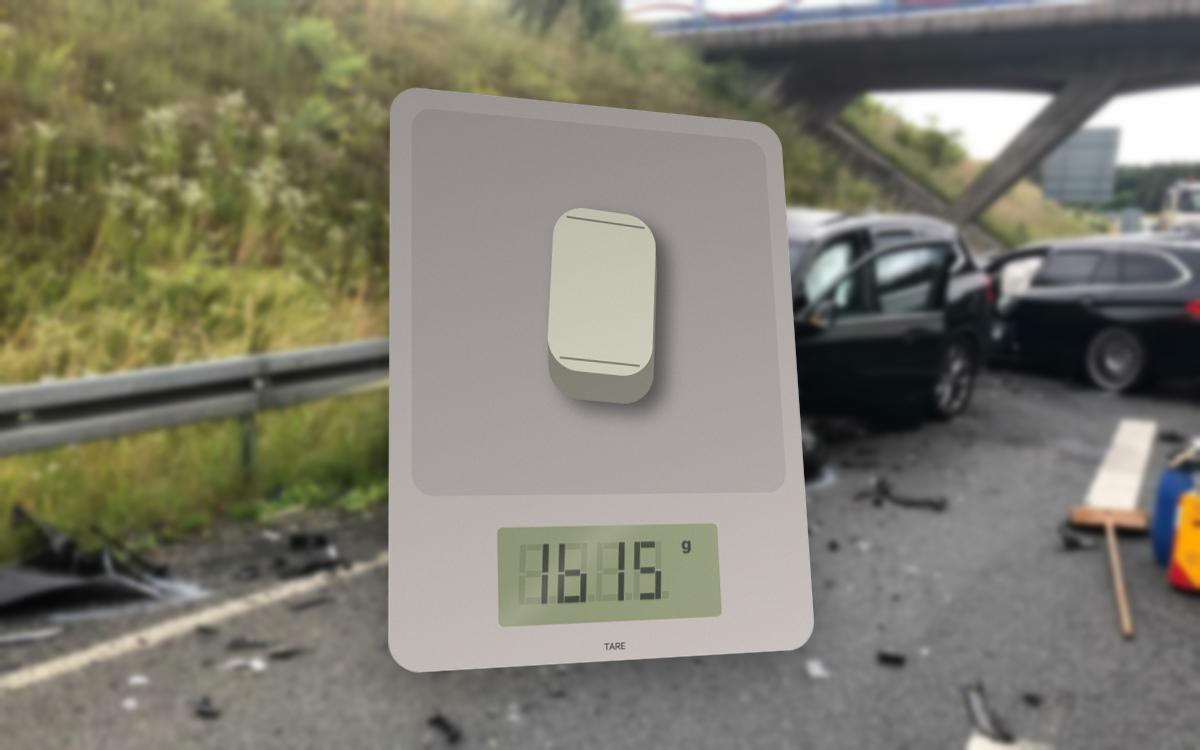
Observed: 1615 g
